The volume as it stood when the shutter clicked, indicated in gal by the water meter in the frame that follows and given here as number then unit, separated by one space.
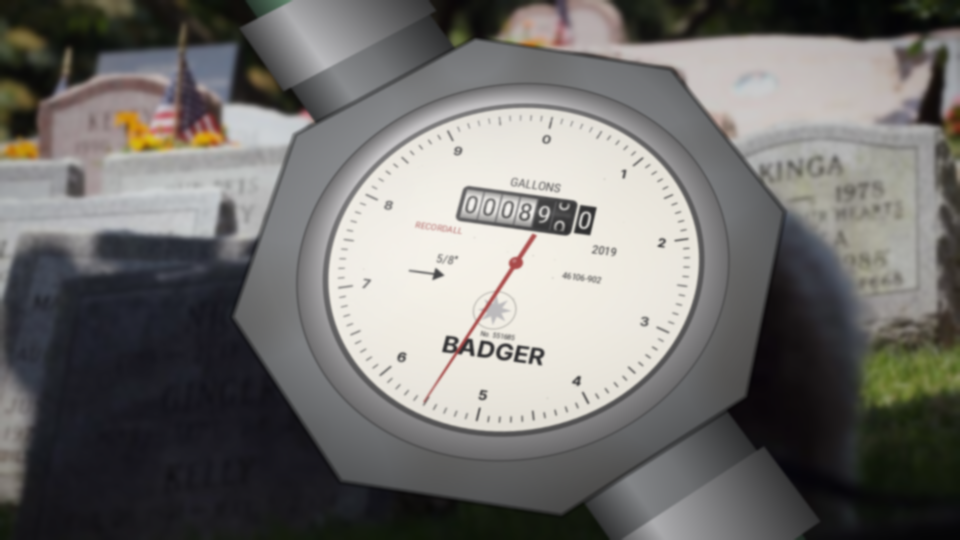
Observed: 8985.5 gal
